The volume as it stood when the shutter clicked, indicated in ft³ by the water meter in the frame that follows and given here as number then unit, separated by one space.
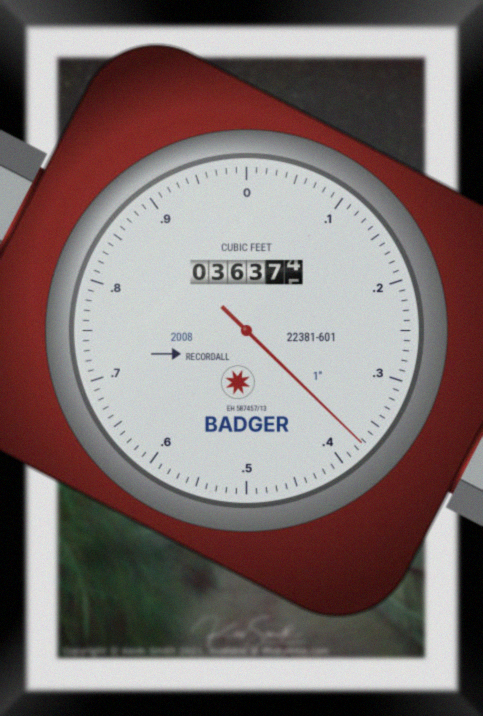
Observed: 36374.37 ft³
